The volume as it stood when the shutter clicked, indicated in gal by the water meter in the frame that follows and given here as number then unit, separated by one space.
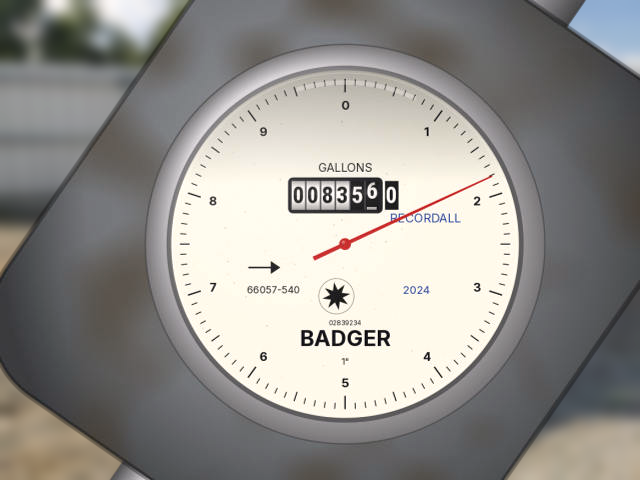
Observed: 83561.8 gal
